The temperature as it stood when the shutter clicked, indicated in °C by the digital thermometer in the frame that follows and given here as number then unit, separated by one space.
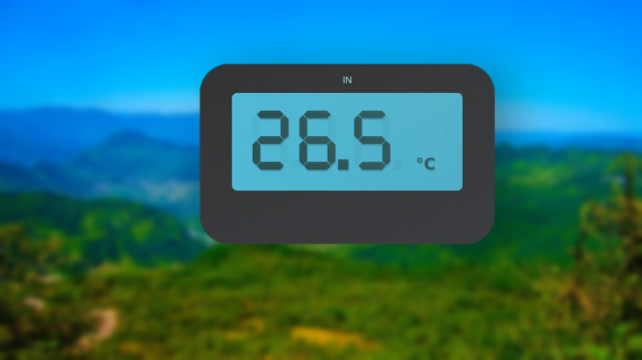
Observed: 26.5 °C
